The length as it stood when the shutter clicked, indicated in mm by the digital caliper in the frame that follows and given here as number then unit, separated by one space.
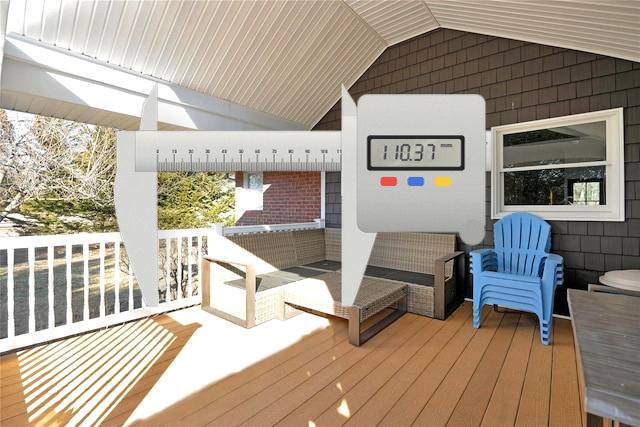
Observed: 110.37 mm
